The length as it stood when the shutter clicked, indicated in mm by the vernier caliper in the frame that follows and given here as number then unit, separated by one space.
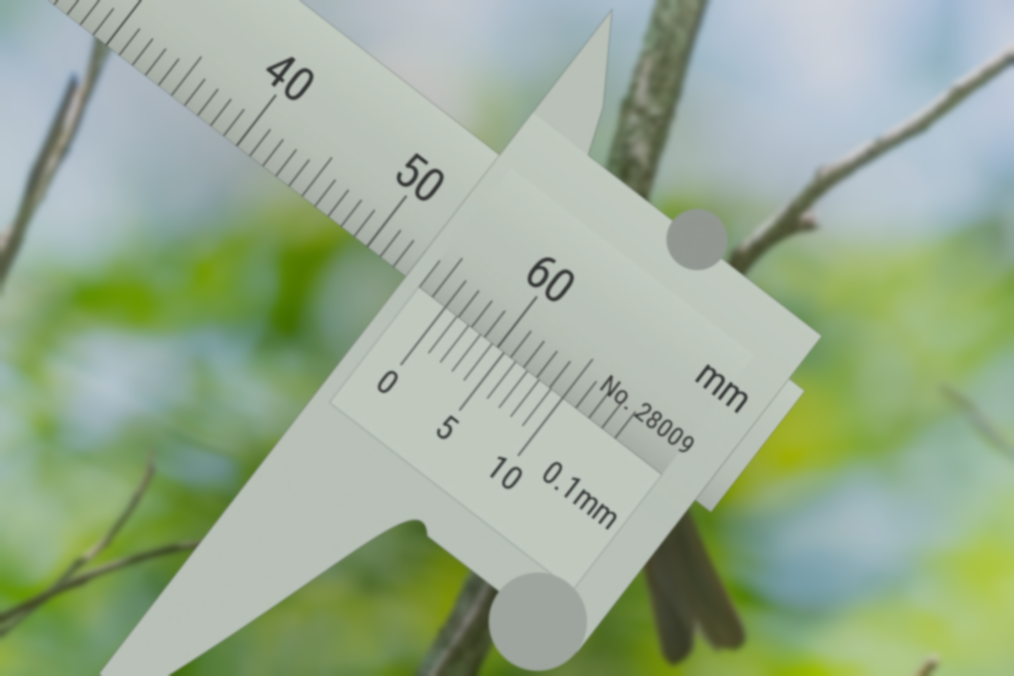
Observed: 56.0 mm
